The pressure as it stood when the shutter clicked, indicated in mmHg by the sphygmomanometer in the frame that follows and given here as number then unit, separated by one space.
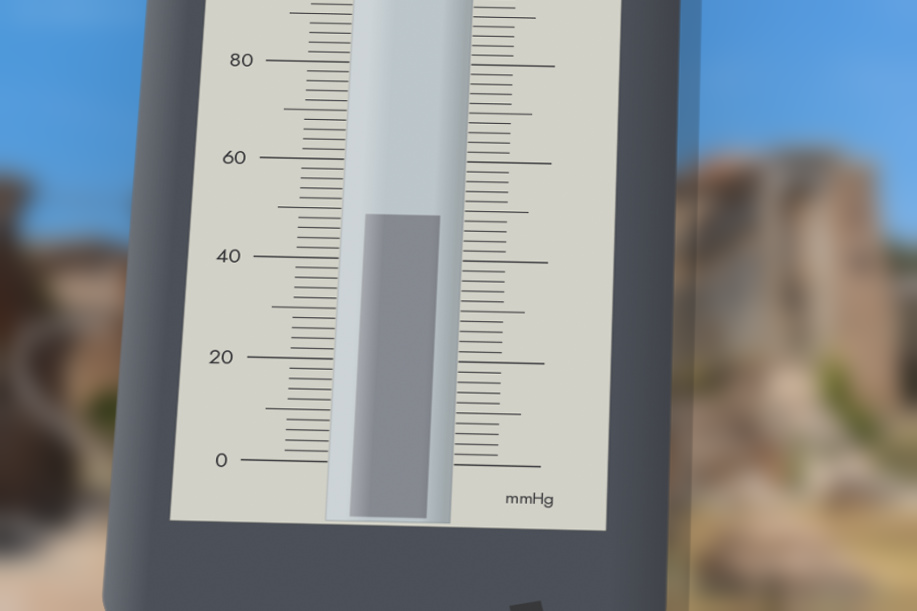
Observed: 49 mmHg
